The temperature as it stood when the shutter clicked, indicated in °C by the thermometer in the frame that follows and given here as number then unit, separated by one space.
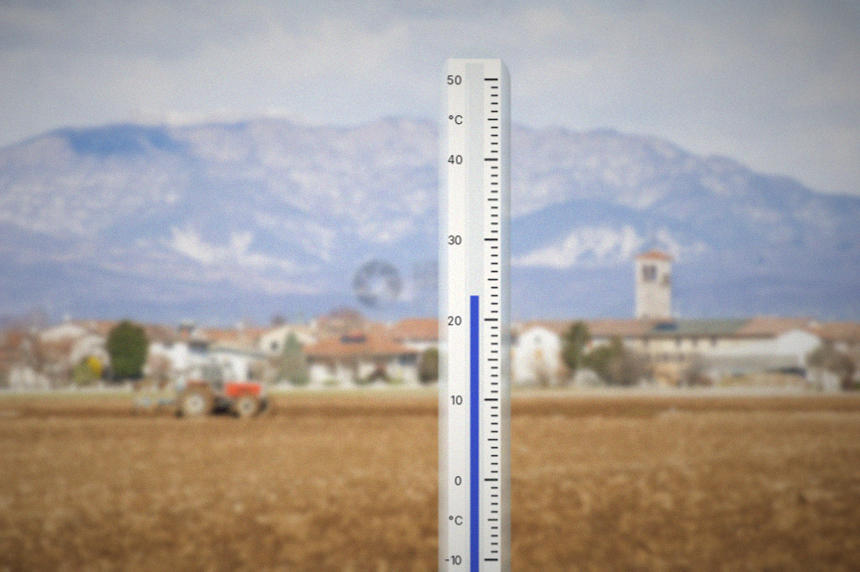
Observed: 23 °C
